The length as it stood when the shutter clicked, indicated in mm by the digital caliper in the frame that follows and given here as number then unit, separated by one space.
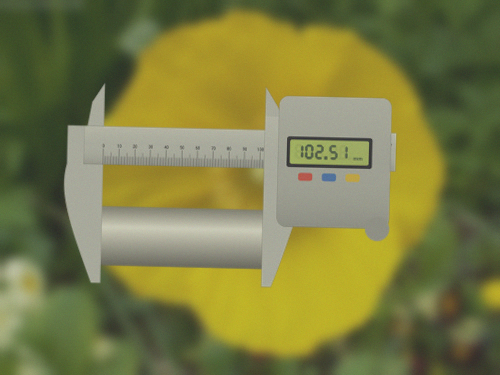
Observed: 102.51 mm
